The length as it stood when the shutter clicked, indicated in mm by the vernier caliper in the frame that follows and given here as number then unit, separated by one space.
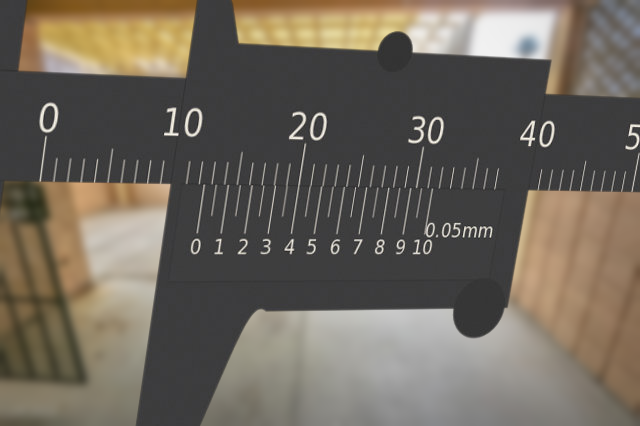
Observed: 12.4 mm
